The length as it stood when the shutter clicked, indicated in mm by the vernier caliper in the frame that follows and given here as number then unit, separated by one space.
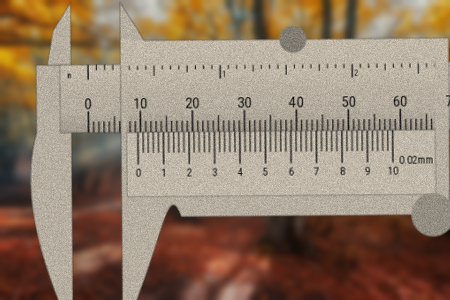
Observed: 9.5 mm
